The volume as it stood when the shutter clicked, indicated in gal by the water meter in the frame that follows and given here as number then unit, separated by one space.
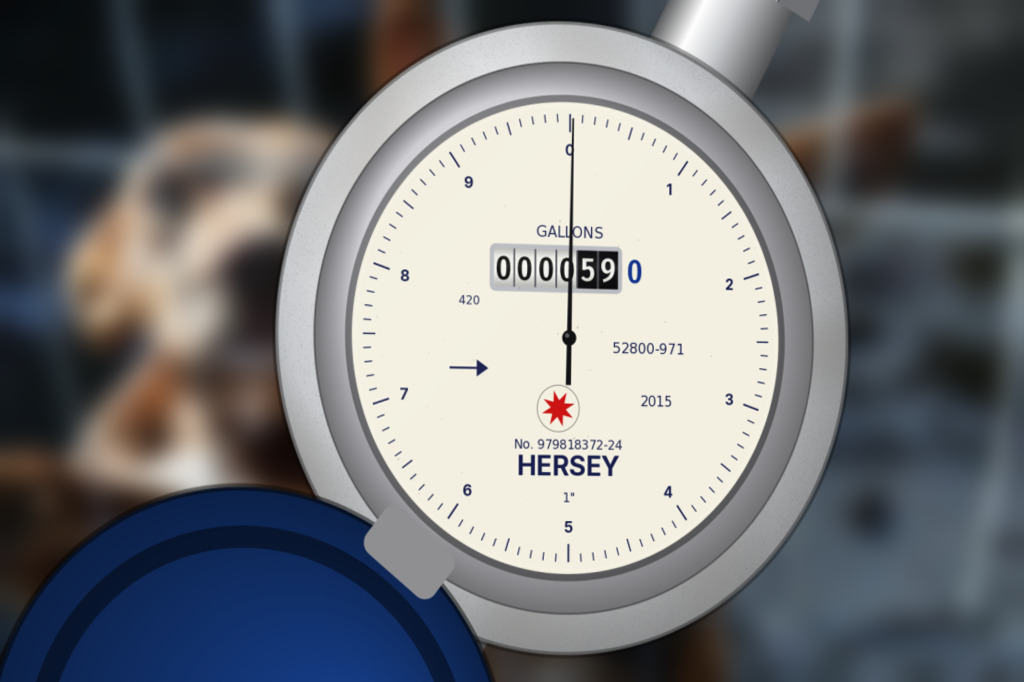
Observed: 590.0 gal
